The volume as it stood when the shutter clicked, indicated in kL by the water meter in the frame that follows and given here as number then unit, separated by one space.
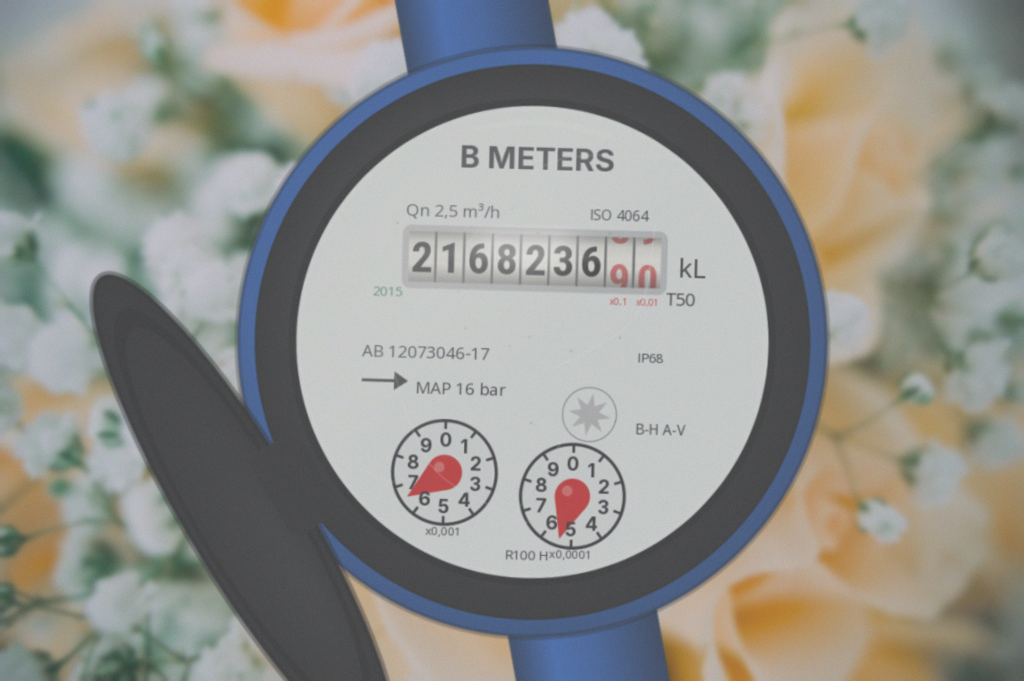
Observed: 2168236.8965 kL
